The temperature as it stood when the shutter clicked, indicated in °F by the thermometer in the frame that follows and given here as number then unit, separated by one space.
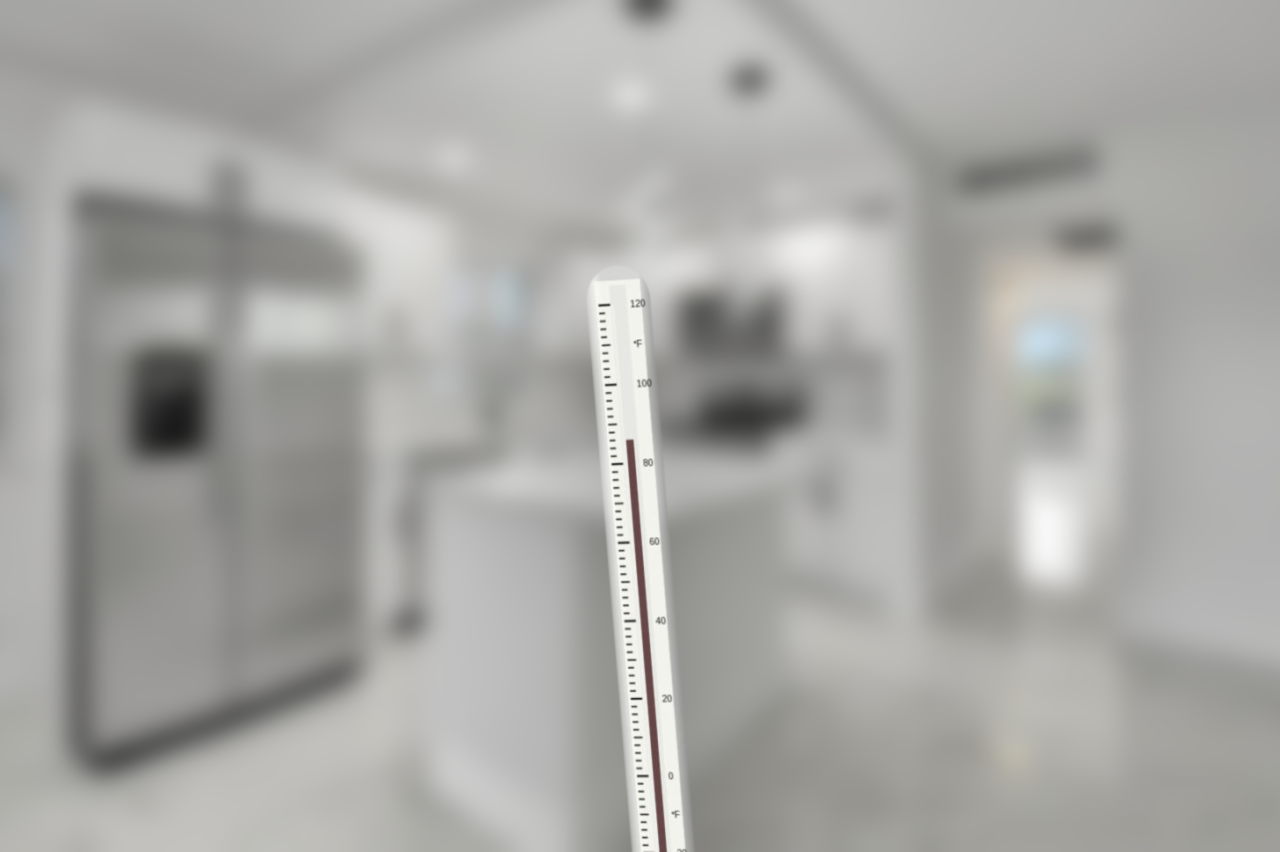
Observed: 86 °F
